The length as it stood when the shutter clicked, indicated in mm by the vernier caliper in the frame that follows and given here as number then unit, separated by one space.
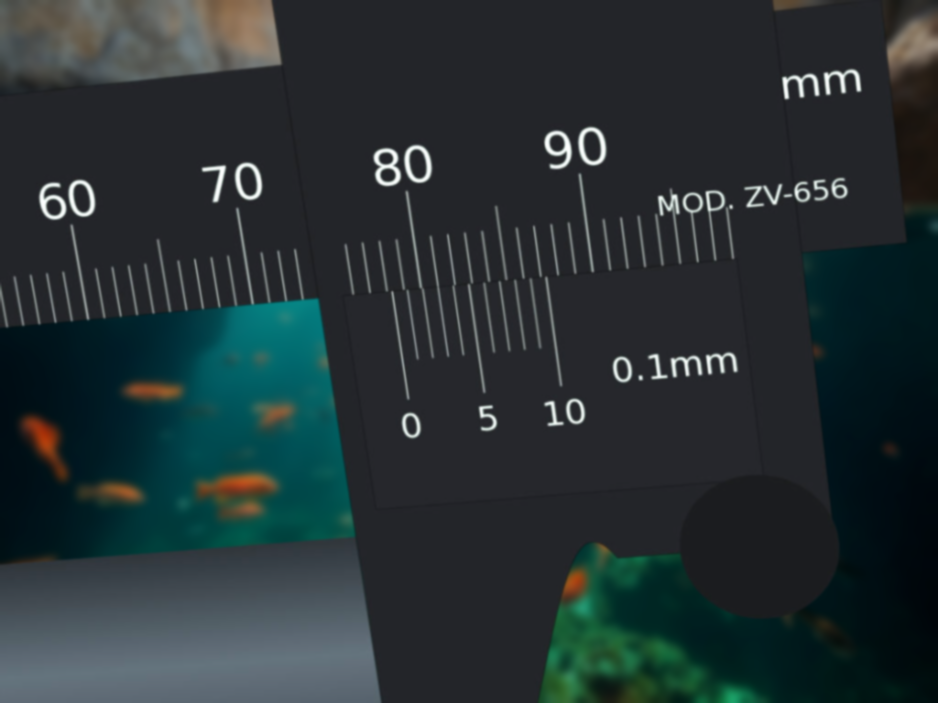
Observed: 78.3 mm
